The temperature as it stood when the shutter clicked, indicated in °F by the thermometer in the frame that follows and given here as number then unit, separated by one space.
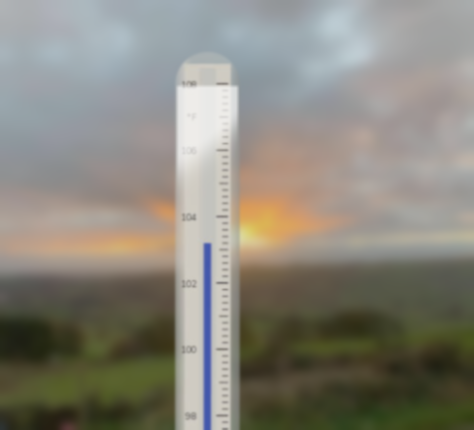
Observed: 103.2 °F
